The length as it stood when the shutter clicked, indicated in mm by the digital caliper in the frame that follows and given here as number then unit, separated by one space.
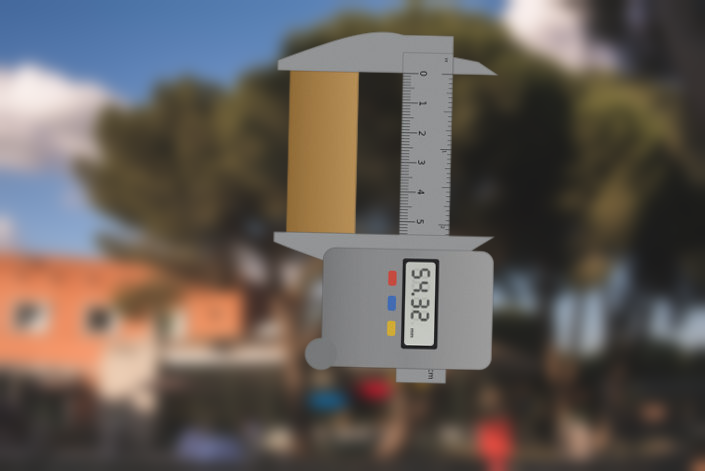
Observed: 54.32 mm
